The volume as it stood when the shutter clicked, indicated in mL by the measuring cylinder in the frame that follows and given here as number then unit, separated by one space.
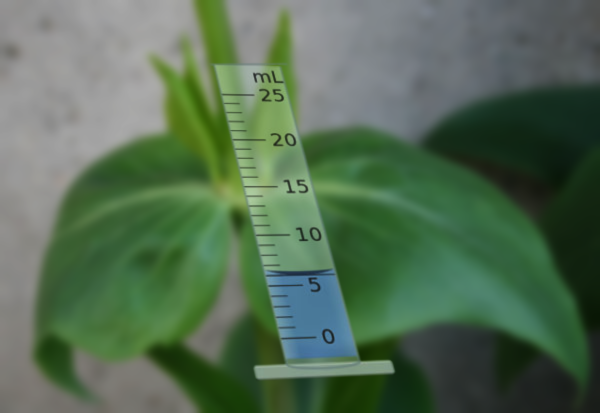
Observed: 6 mL
